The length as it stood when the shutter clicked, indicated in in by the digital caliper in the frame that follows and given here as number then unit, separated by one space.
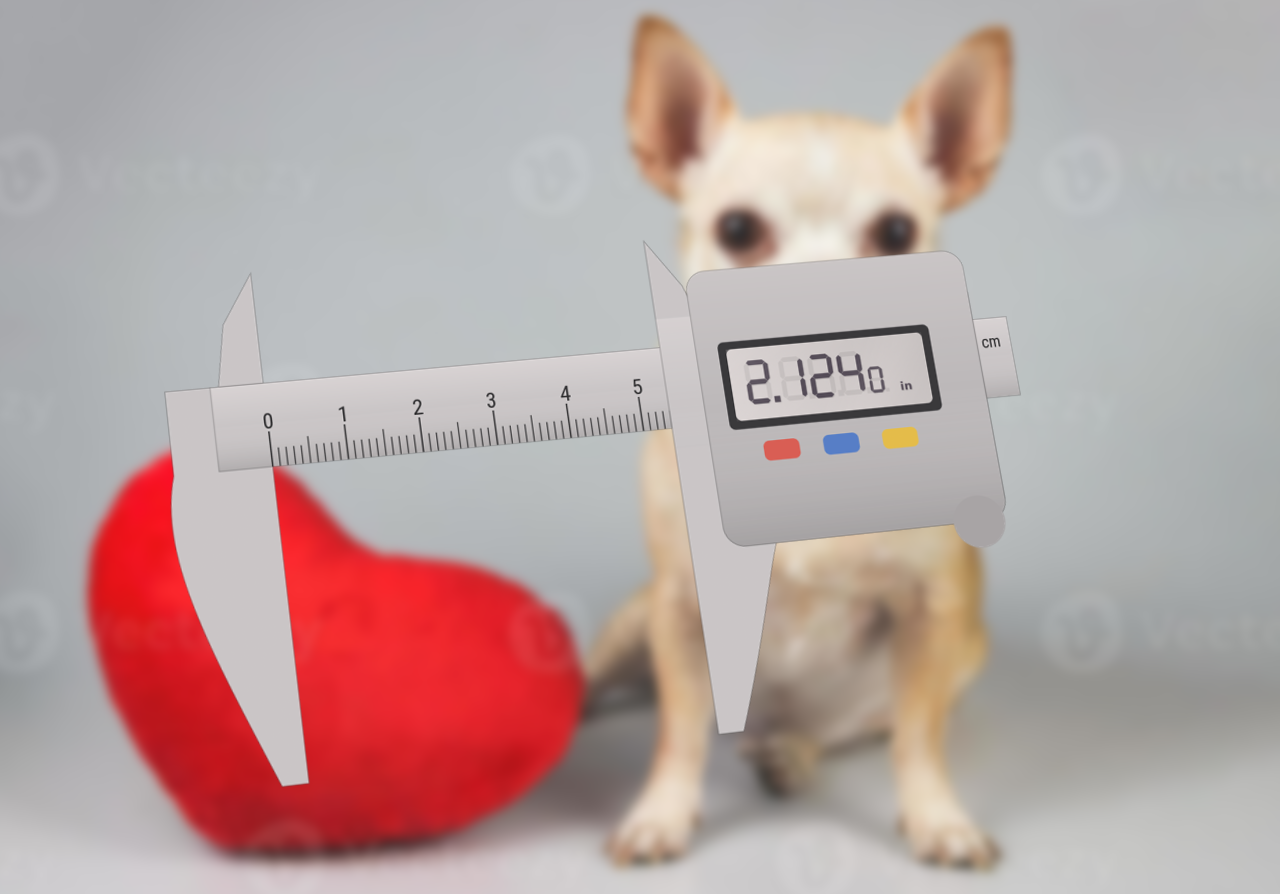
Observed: 2.1240 in
